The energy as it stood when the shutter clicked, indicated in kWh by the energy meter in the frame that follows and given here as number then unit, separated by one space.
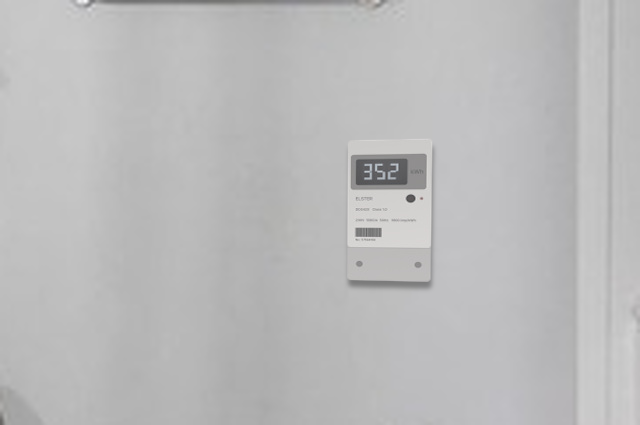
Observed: 352 kWh
